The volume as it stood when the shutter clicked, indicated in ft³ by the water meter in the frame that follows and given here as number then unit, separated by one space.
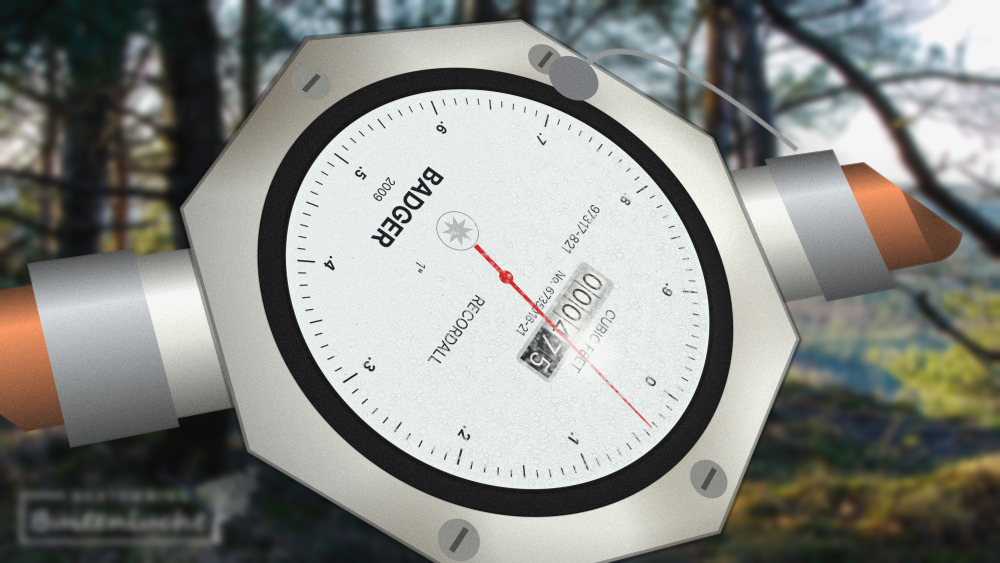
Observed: 475.03 ft³
